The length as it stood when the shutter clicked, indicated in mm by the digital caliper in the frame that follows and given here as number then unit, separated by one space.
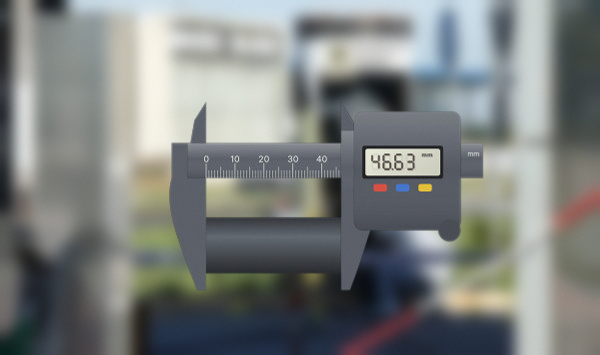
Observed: 46.63 mm
